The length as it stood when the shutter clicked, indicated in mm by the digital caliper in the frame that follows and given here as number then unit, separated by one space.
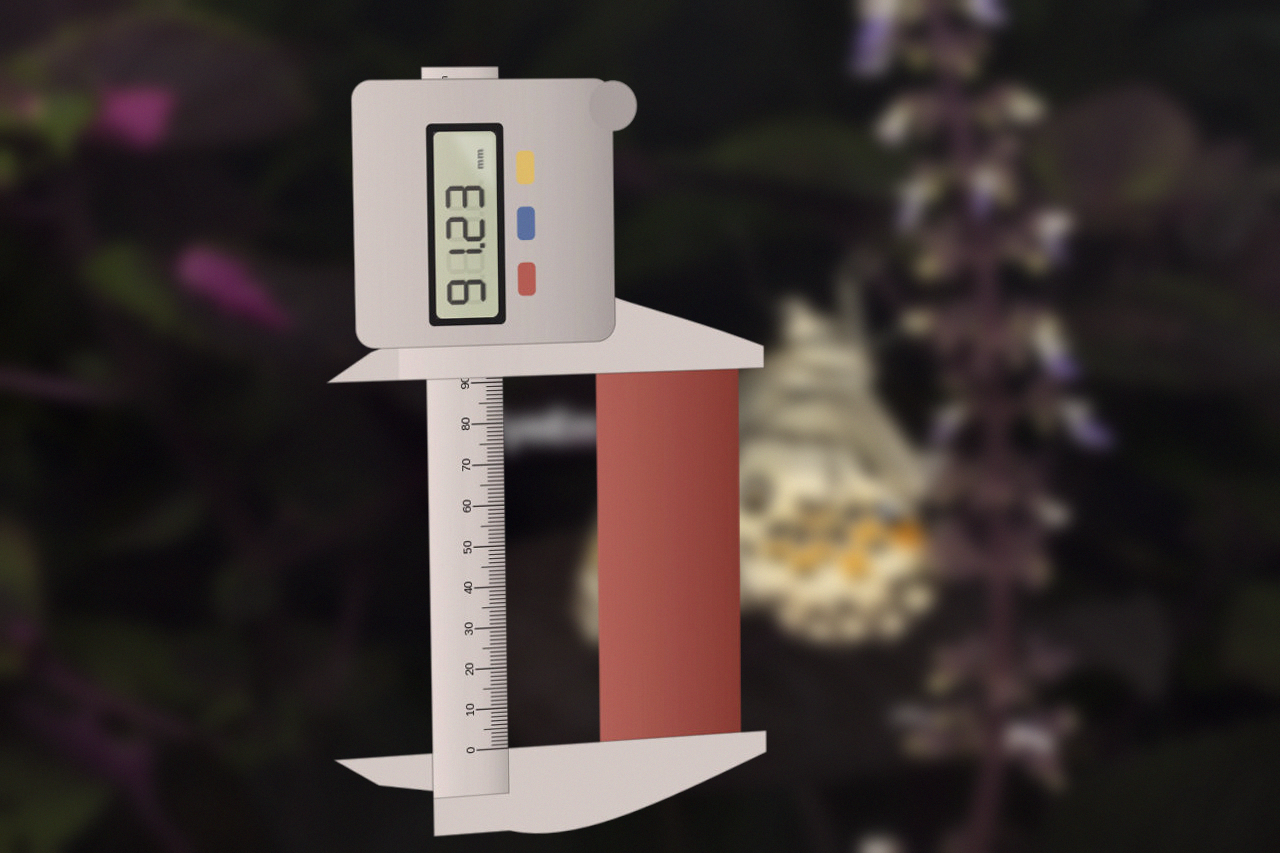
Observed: 91.23 mm
